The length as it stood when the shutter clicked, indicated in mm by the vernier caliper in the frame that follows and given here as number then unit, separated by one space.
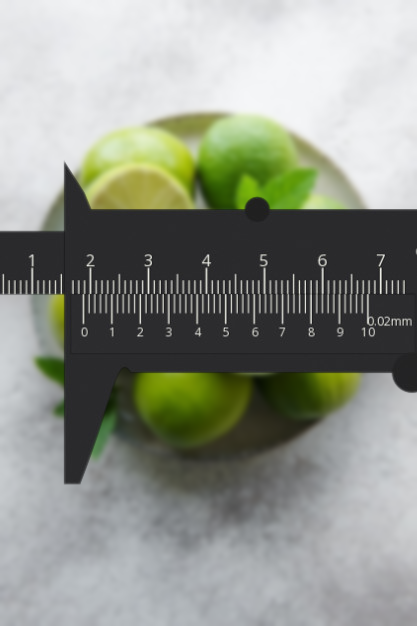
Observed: 18.8 mm
